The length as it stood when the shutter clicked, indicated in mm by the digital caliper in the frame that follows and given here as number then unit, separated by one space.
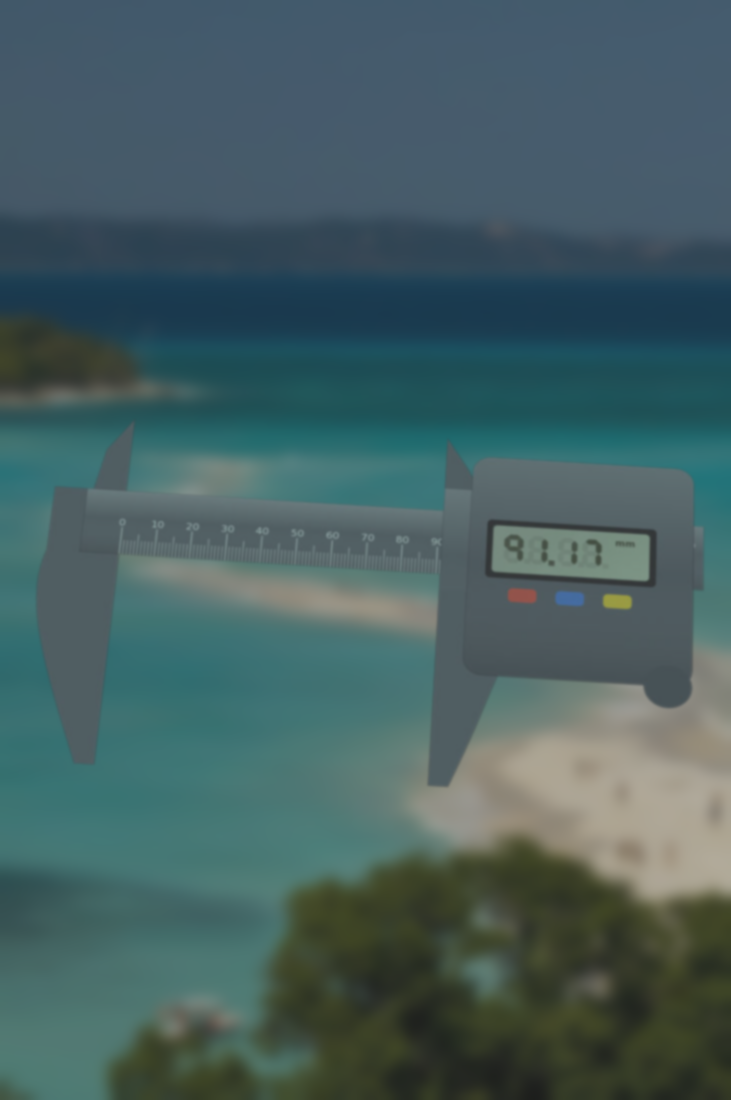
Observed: 91.17 mm
